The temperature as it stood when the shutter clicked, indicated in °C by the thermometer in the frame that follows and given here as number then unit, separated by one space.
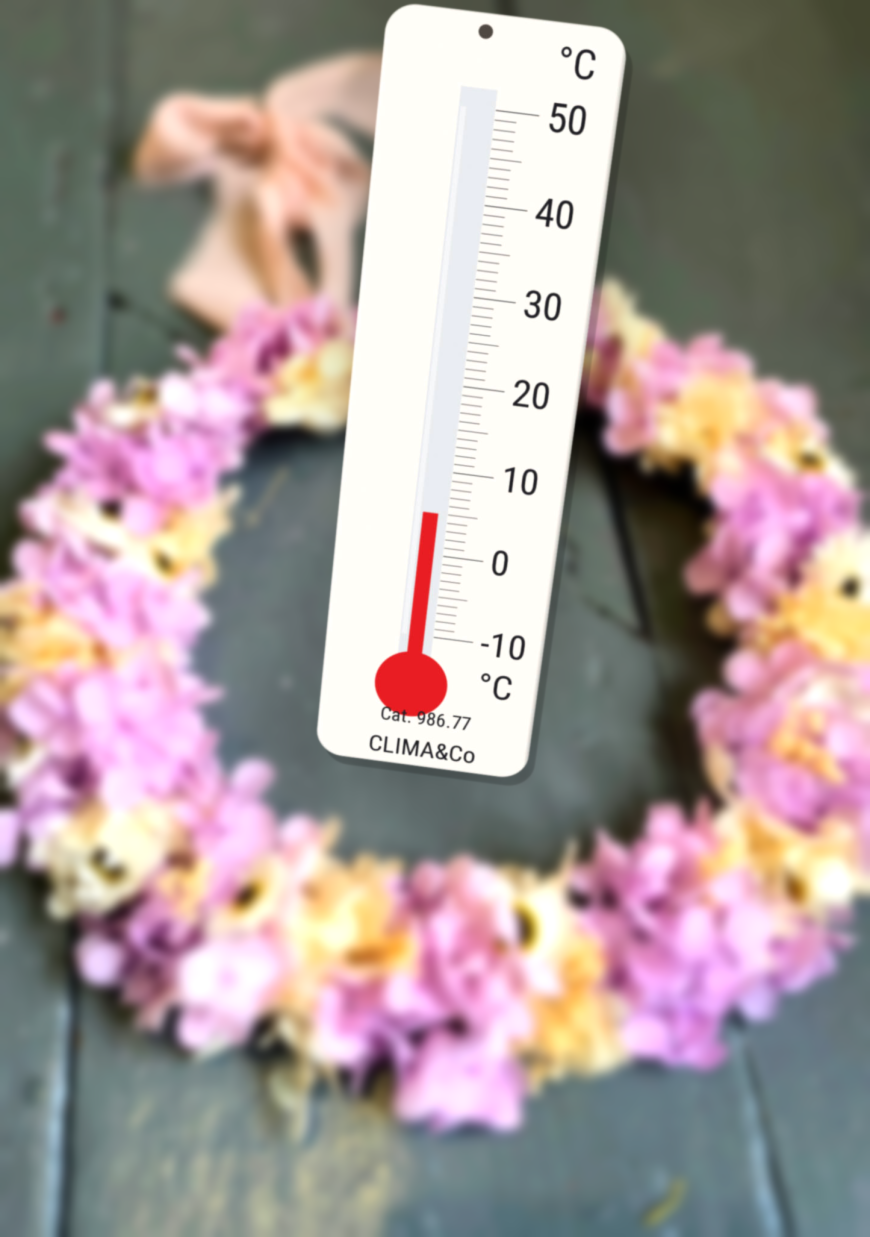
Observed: 5 °C
